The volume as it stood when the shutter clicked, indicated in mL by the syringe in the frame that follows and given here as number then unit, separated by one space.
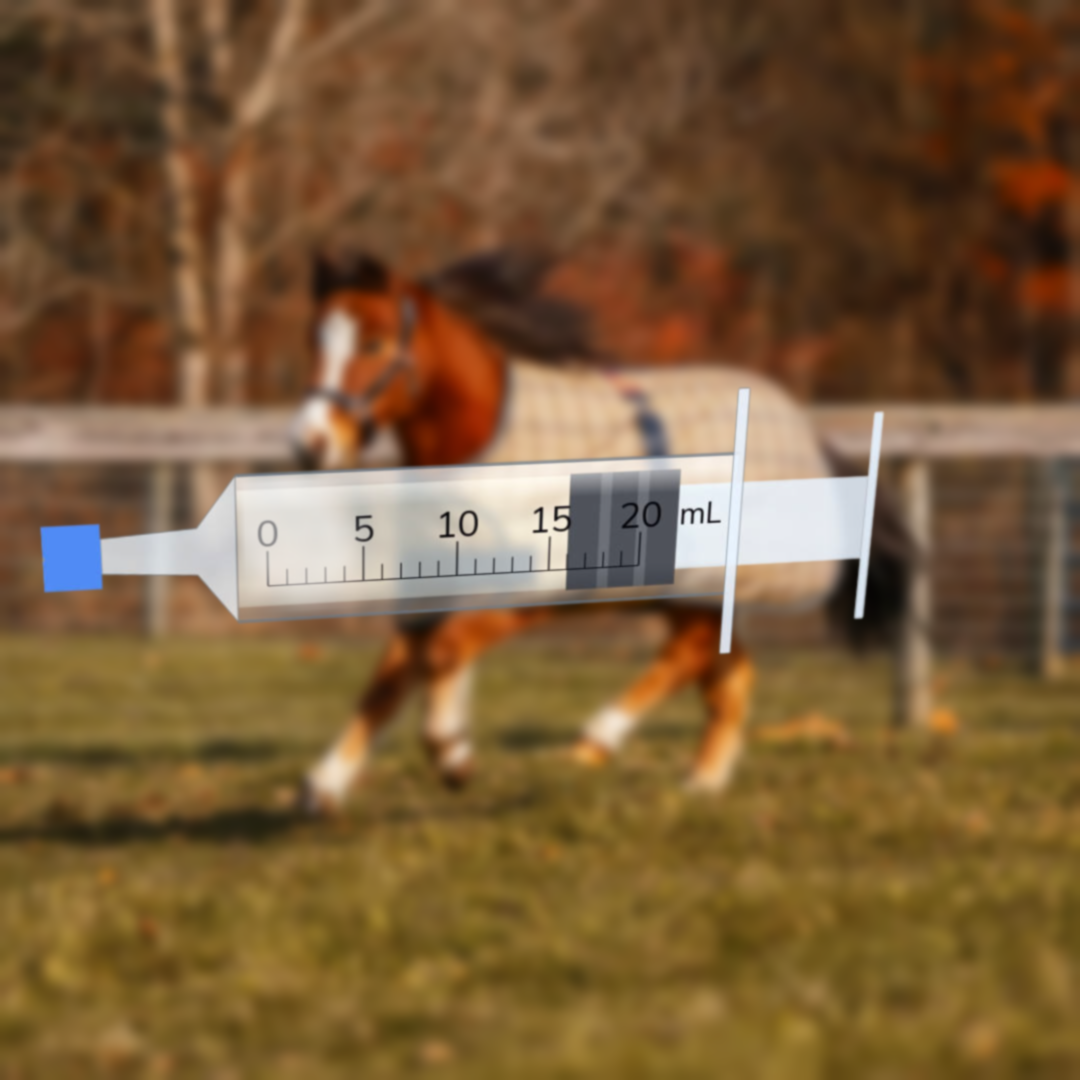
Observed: 16 mL
